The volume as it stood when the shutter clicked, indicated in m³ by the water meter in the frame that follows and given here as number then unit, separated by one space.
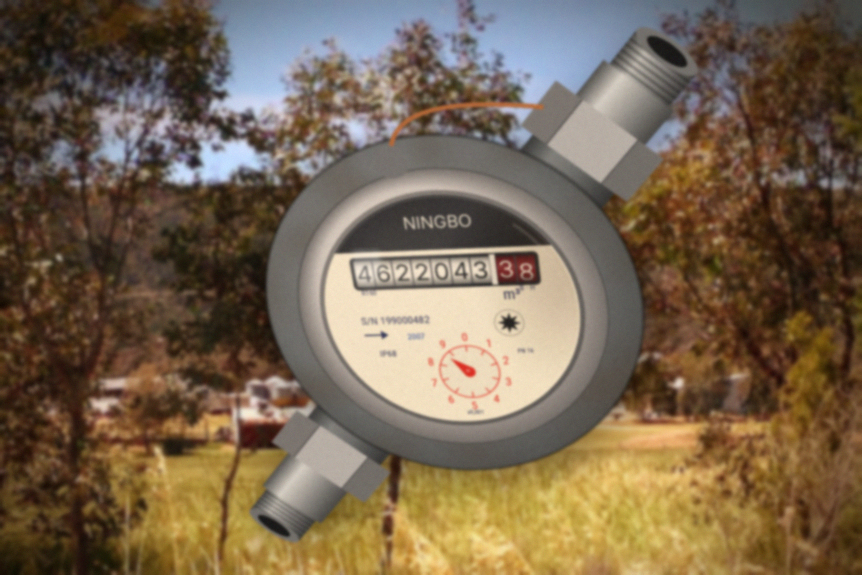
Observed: 4622043.378 m³
